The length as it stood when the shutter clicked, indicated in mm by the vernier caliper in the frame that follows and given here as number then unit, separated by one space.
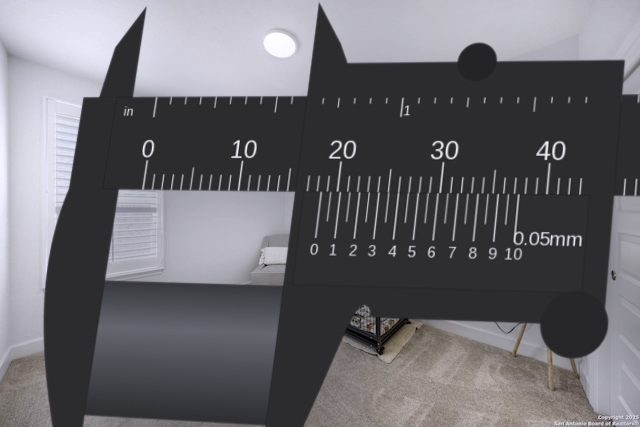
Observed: 18.4 mm
